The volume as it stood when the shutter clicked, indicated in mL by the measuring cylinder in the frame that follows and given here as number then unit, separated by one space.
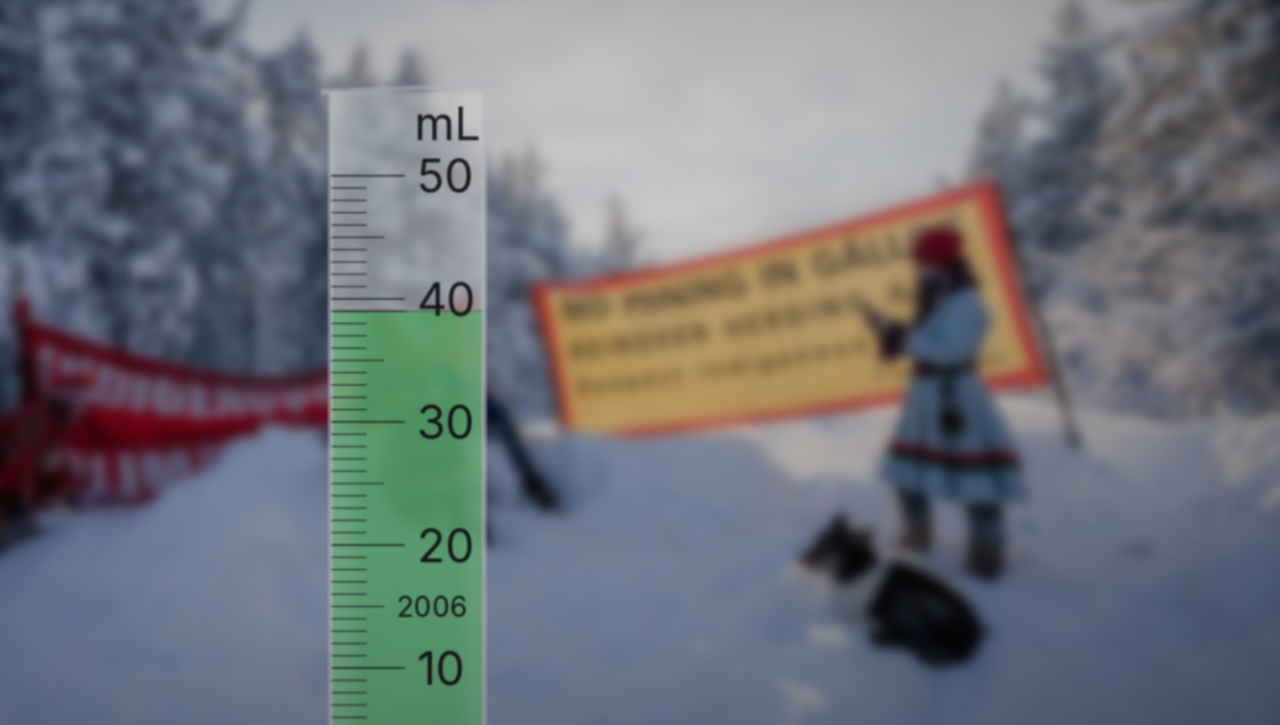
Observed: 39 mL
